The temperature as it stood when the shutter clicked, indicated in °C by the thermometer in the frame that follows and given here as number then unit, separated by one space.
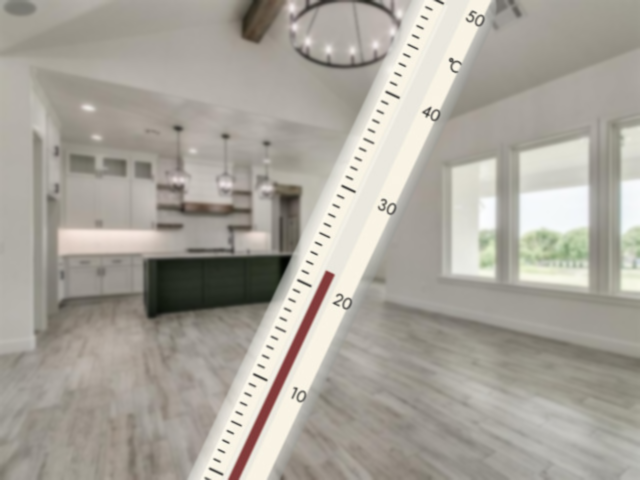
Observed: 22 °C
